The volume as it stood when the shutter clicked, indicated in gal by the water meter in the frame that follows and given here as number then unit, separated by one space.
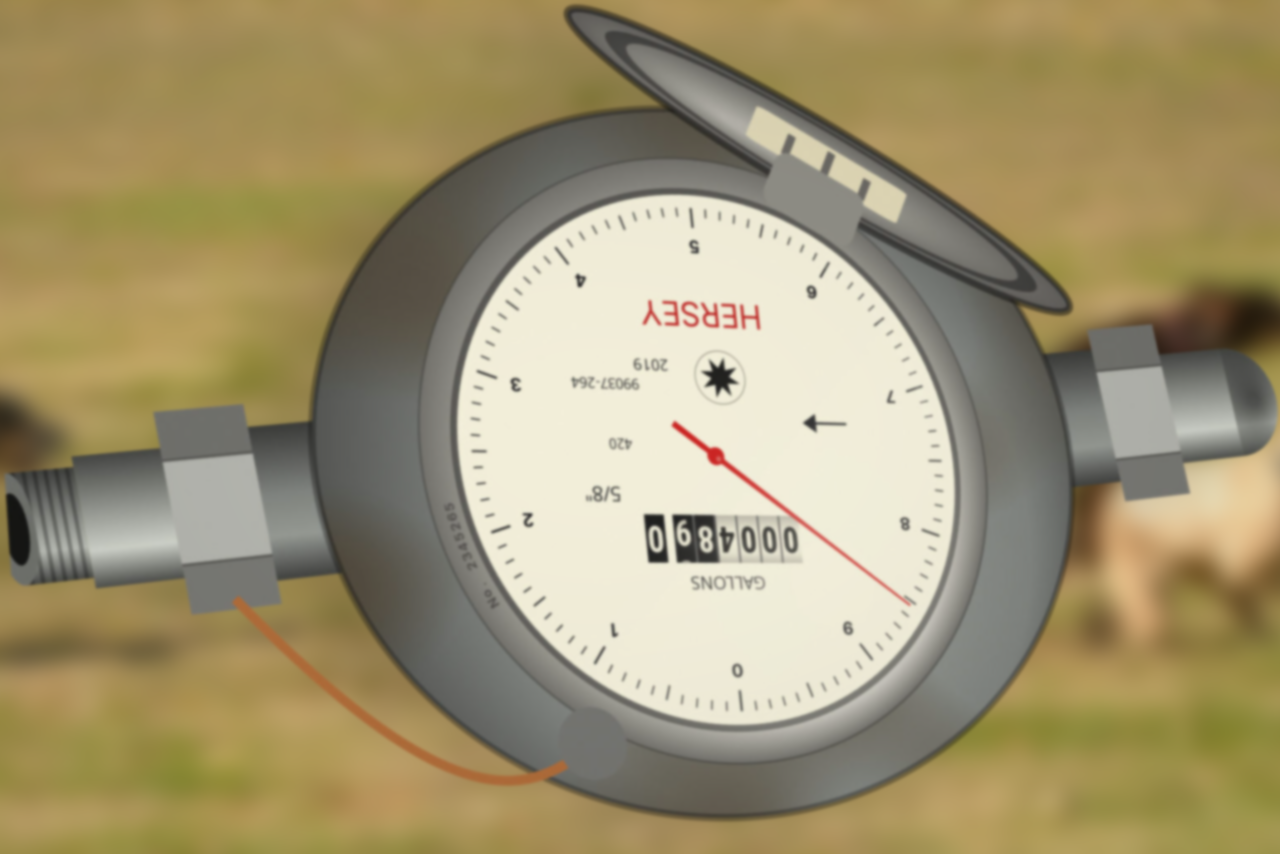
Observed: 4888.5 gal
